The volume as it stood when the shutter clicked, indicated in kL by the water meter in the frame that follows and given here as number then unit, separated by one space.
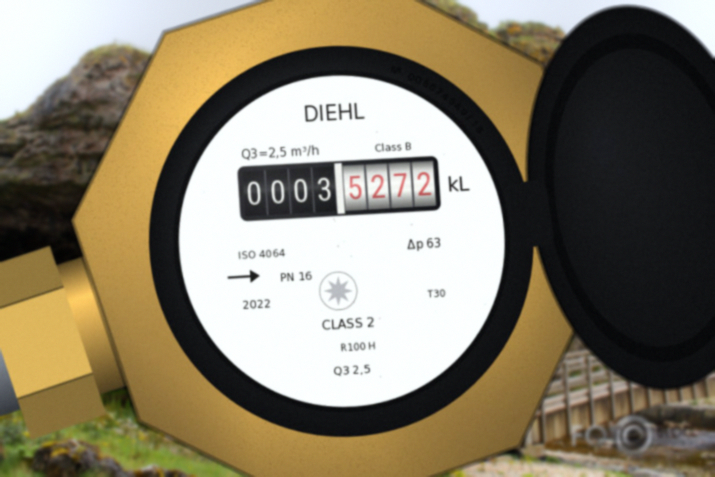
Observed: 3.5272 kL
